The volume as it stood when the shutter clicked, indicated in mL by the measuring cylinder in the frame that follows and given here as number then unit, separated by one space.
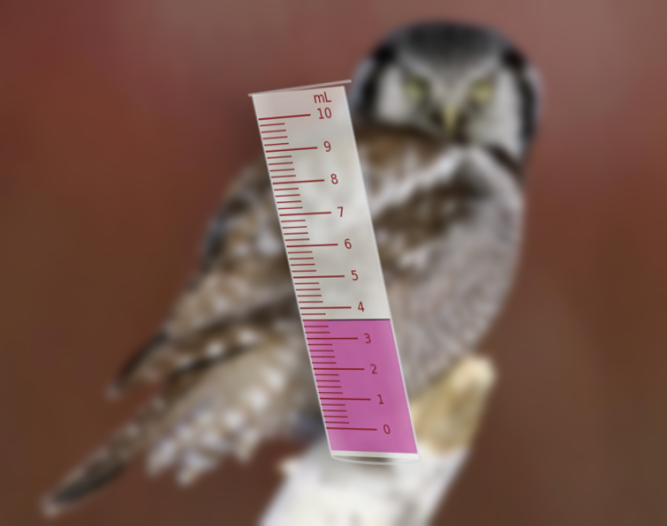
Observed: 3.6 mL
